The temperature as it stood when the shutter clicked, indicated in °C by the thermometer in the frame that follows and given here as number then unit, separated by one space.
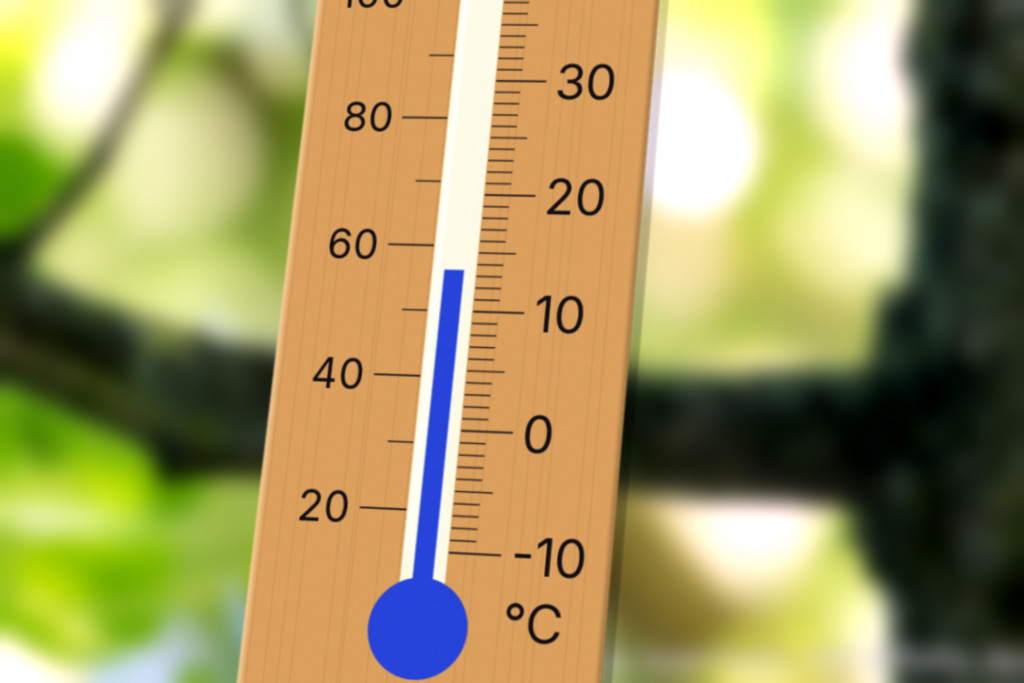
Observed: 13.5 °C
